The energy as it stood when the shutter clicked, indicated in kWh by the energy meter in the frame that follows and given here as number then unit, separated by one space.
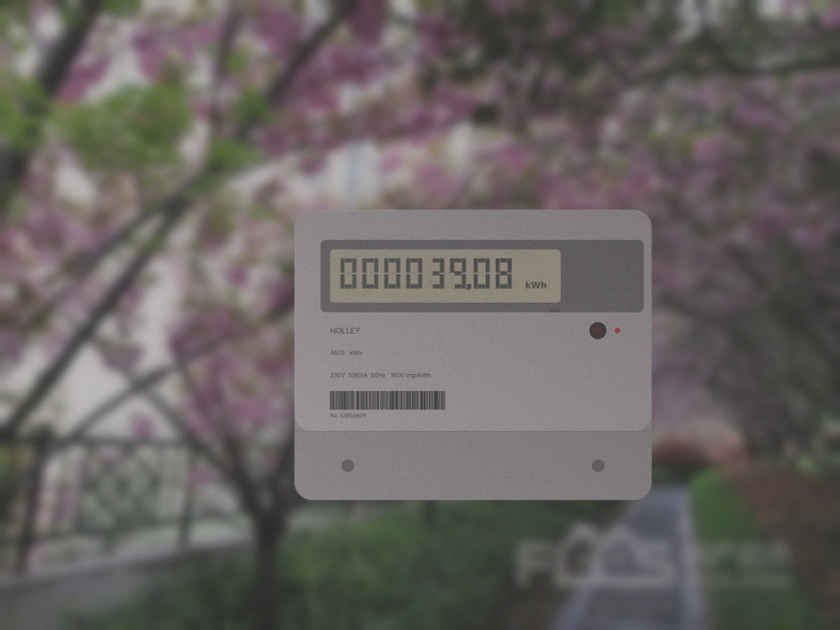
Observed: 39.08 kWh
